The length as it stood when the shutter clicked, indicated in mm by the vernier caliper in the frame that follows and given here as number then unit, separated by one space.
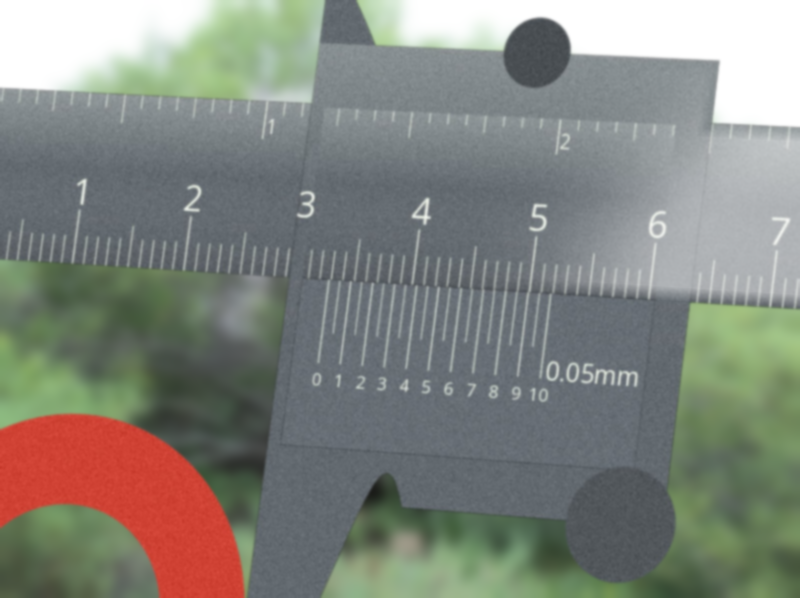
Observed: 32.8 mm
